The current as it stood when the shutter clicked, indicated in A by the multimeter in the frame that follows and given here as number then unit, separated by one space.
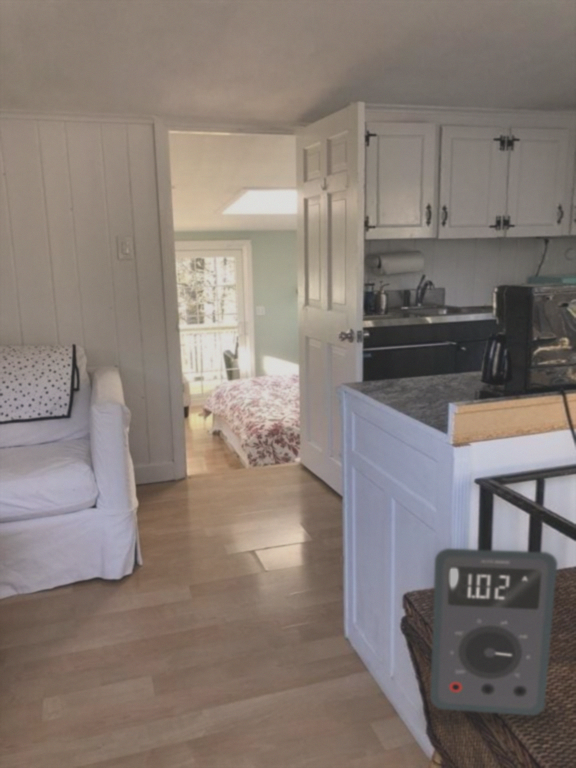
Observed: 1.02 A
